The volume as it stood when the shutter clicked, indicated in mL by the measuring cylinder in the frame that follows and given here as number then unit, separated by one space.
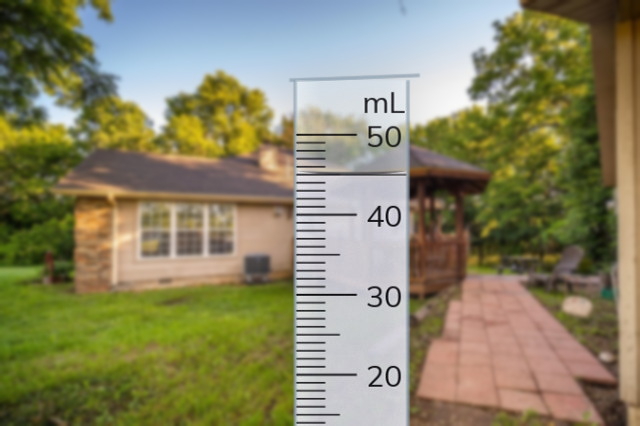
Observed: 45 mL
